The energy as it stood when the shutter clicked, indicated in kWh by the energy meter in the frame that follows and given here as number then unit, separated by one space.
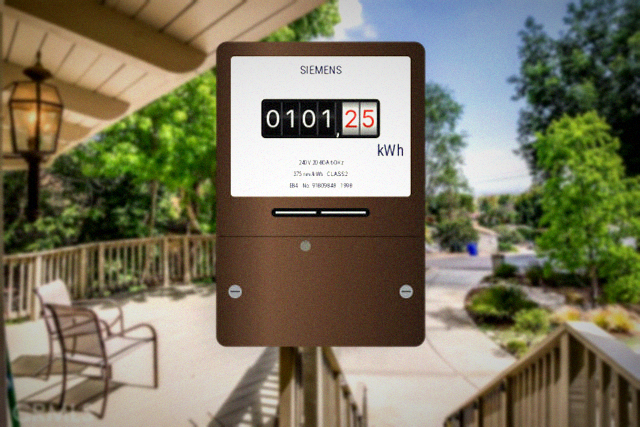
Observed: 101.25 kWh
